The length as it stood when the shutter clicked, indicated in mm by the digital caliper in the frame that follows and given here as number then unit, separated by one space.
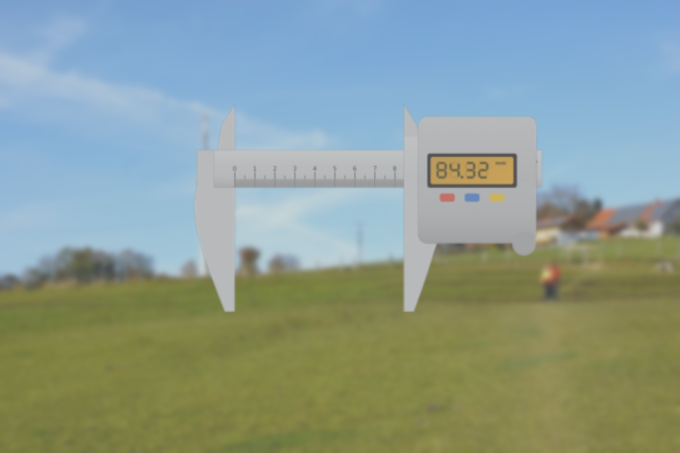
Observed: 84.32 mm
